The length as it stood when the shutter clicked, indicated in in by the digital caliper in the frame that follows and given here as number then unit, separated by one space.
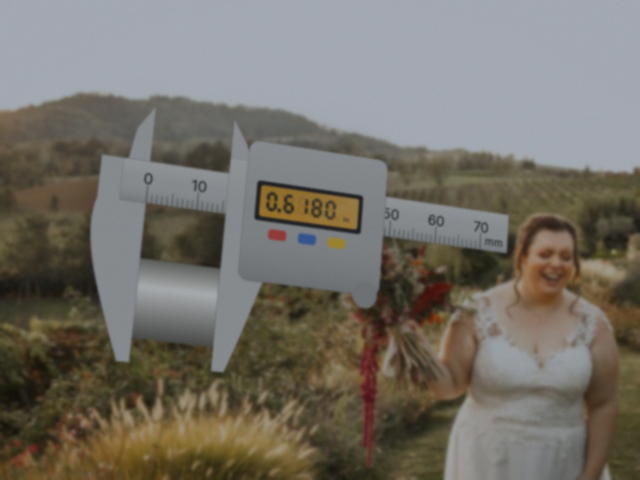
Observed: 0.6180 in
